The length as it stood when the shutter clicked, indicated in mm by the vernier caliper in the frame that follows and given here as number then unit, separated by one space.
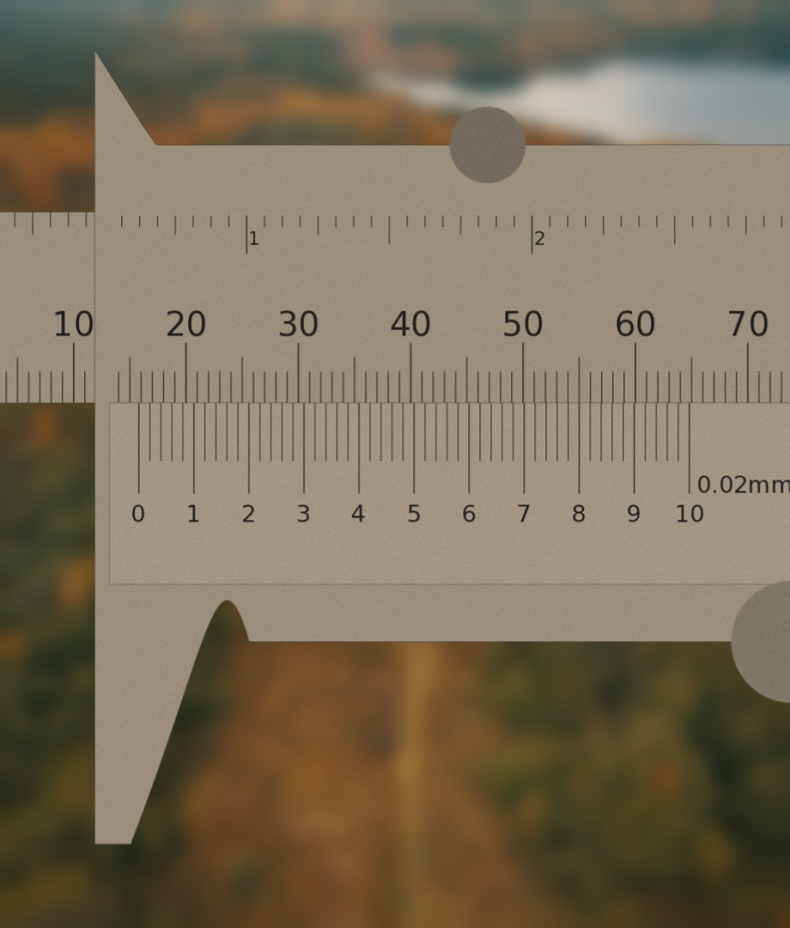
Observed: 15.8 mm
